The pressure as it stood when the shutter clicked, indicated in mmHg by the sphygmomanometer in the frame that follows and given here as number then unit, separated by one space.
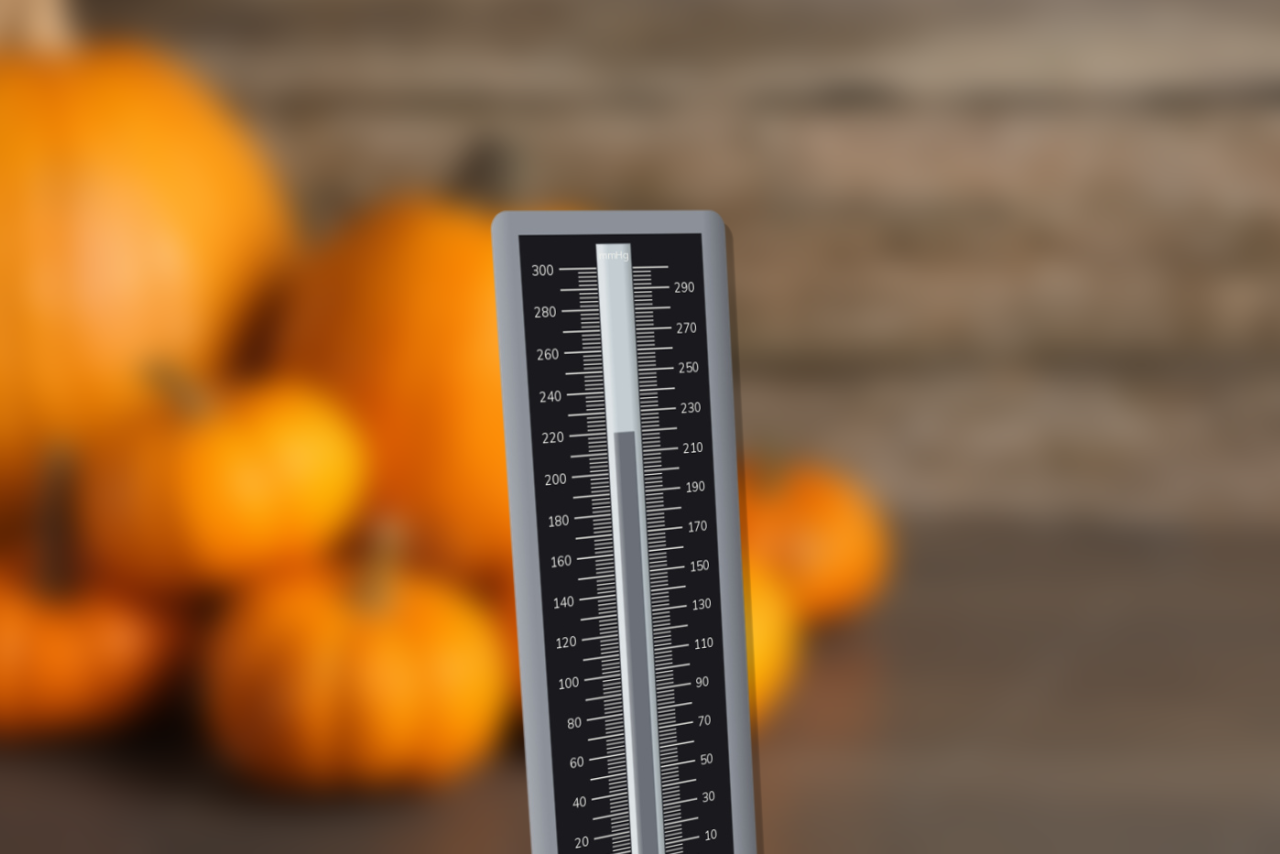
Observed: 220 mmHg
